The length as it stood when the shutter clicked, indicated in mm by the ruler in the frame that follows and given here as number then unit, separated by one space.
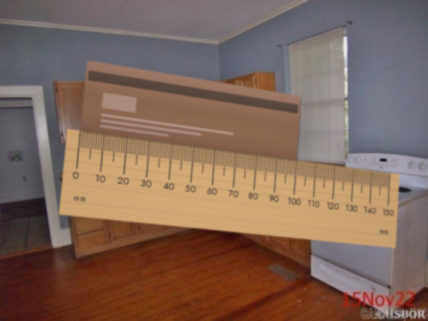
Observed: 100 mm
